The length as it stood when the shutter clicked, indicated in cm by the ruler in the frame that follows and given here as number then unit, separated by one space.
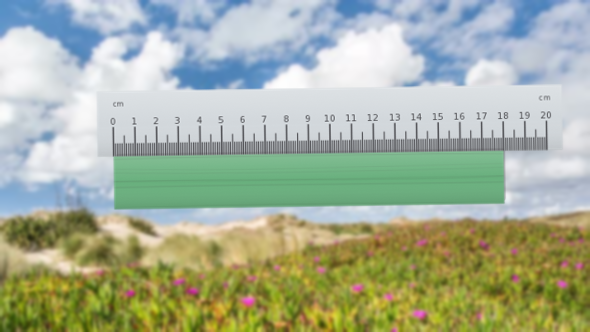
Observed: 18 cm
